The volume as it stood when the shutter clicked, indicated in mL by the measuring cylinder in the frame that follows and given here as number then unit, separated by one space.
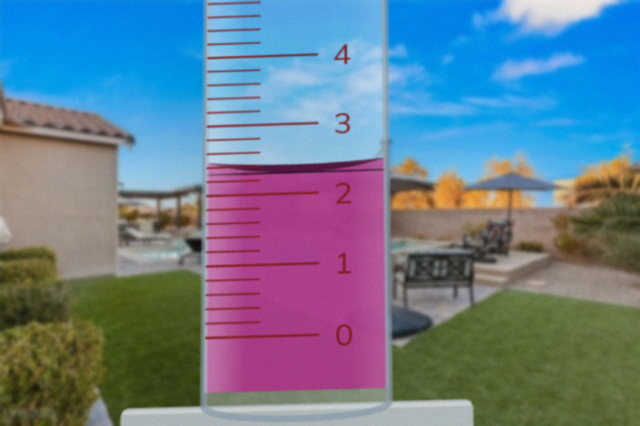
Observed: 2.3 mL
